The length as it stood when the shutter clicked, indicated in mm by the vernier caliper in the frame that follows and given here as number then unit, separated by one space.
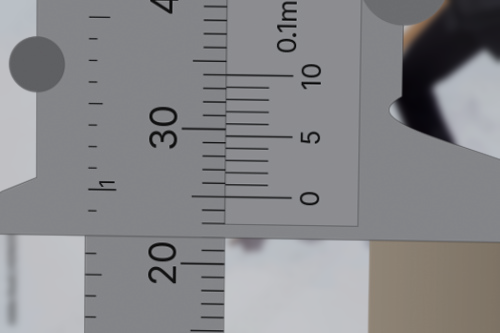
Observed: 25.0 mm
